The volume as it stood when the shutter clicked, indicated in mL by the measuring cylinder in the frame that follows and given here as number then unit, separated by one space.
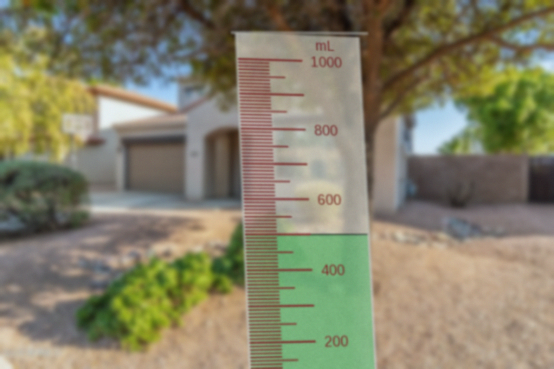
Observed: 500 mL
